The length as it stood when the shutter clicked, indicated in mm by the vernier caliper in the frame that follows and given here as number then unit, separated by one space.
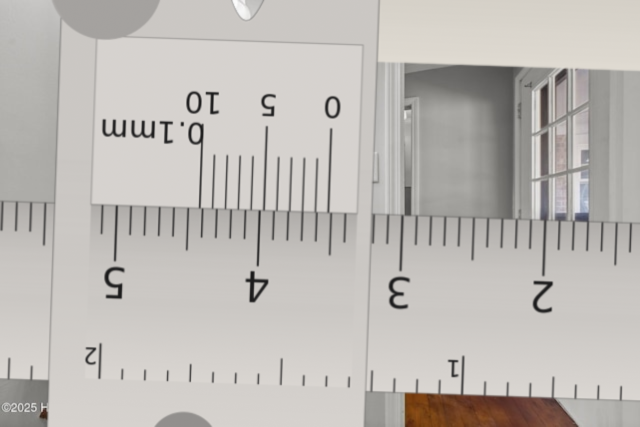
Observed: 35.2 mm
